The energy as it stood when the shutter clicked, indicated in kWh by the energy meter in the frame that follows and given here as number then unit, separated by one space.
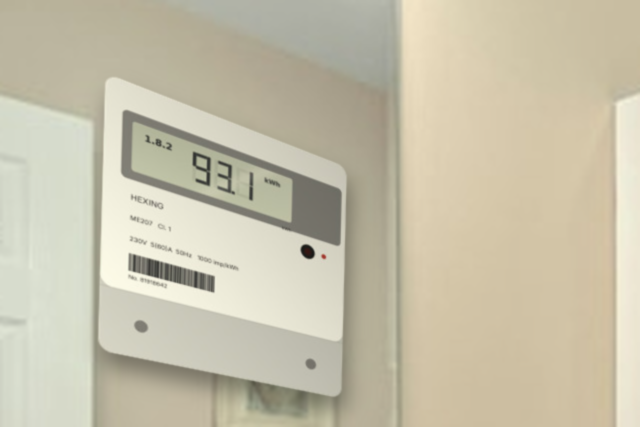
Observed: 93.1 kWh
